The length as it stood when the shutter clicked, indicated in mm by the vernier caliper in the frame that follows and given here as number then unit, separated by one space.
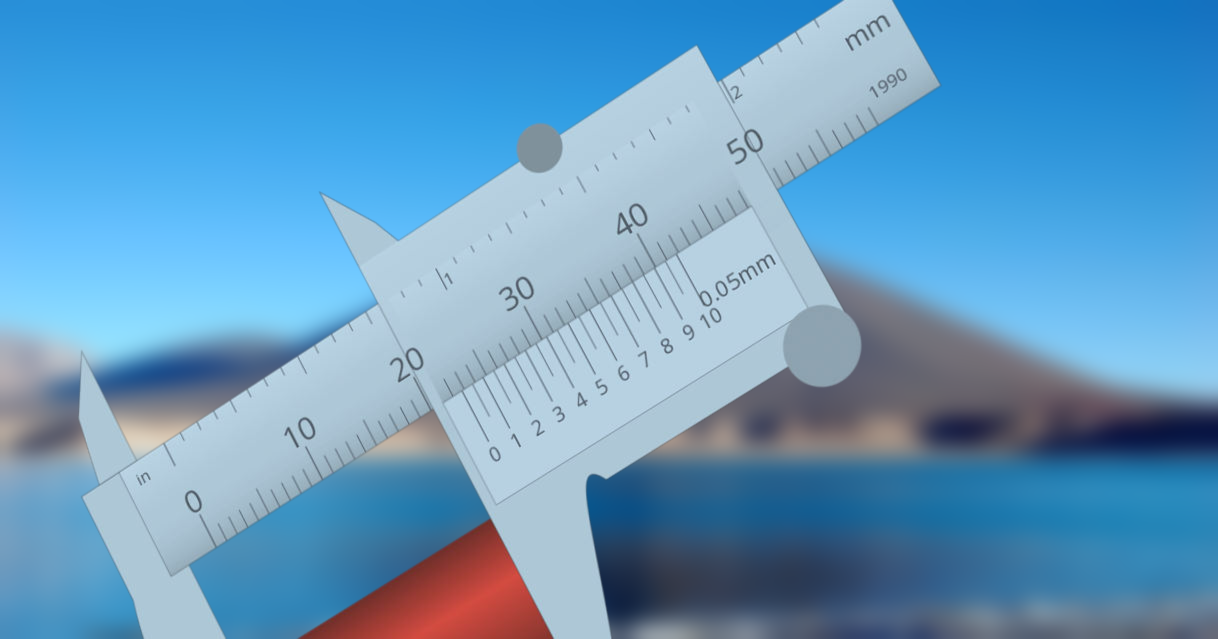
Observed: 22.8 mm
